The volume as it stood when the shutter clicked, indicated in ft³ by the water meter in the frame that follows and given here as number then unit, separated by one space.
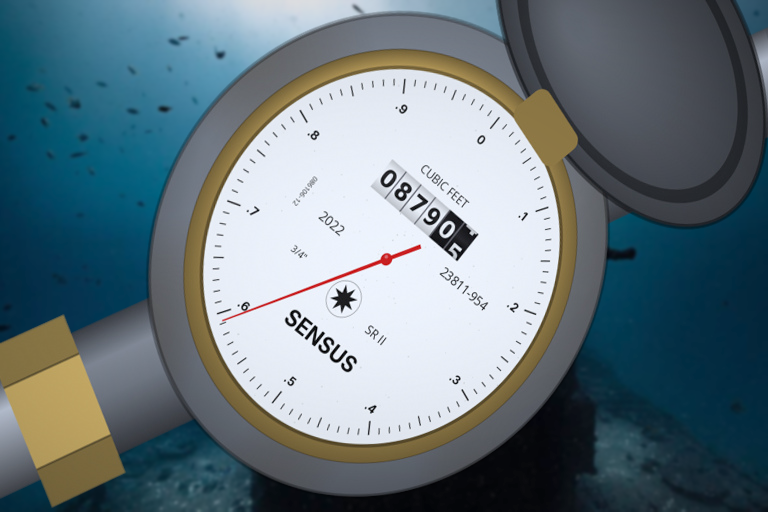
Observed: 87904.59 ft³
